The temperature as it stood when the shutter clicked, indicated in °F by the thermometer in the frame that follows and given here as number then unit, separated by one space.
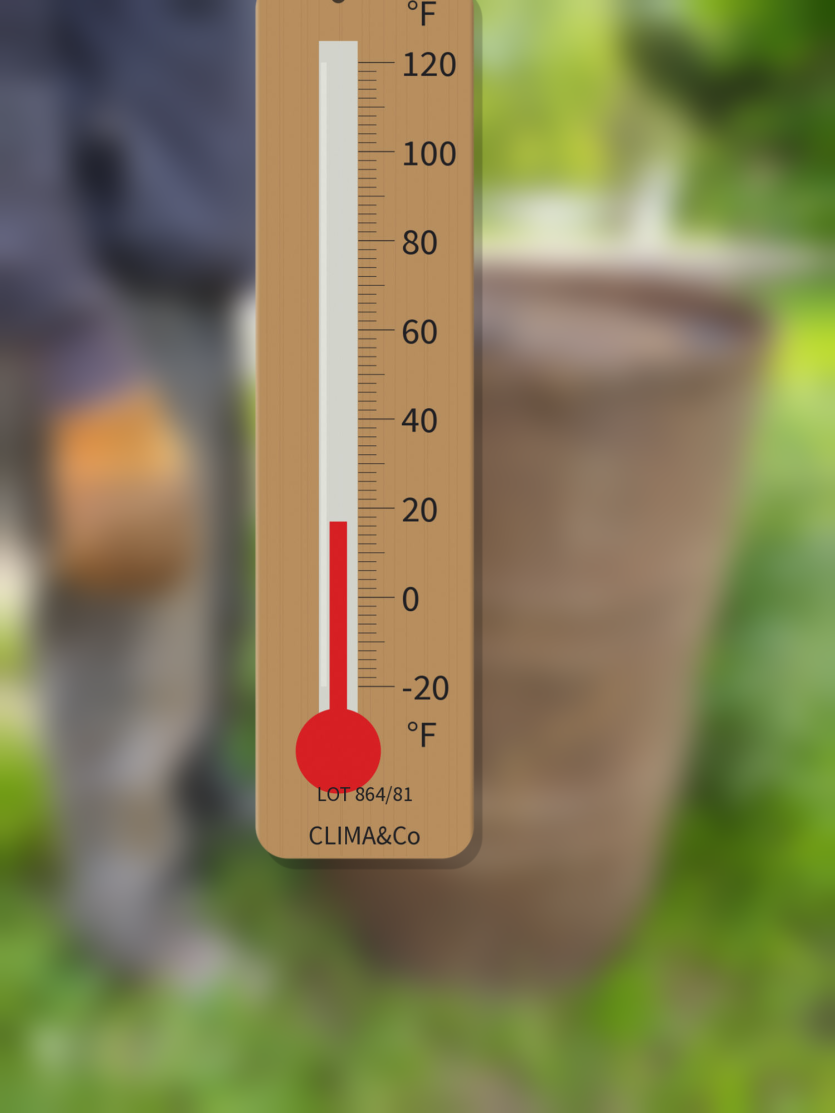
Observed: 17 °F
